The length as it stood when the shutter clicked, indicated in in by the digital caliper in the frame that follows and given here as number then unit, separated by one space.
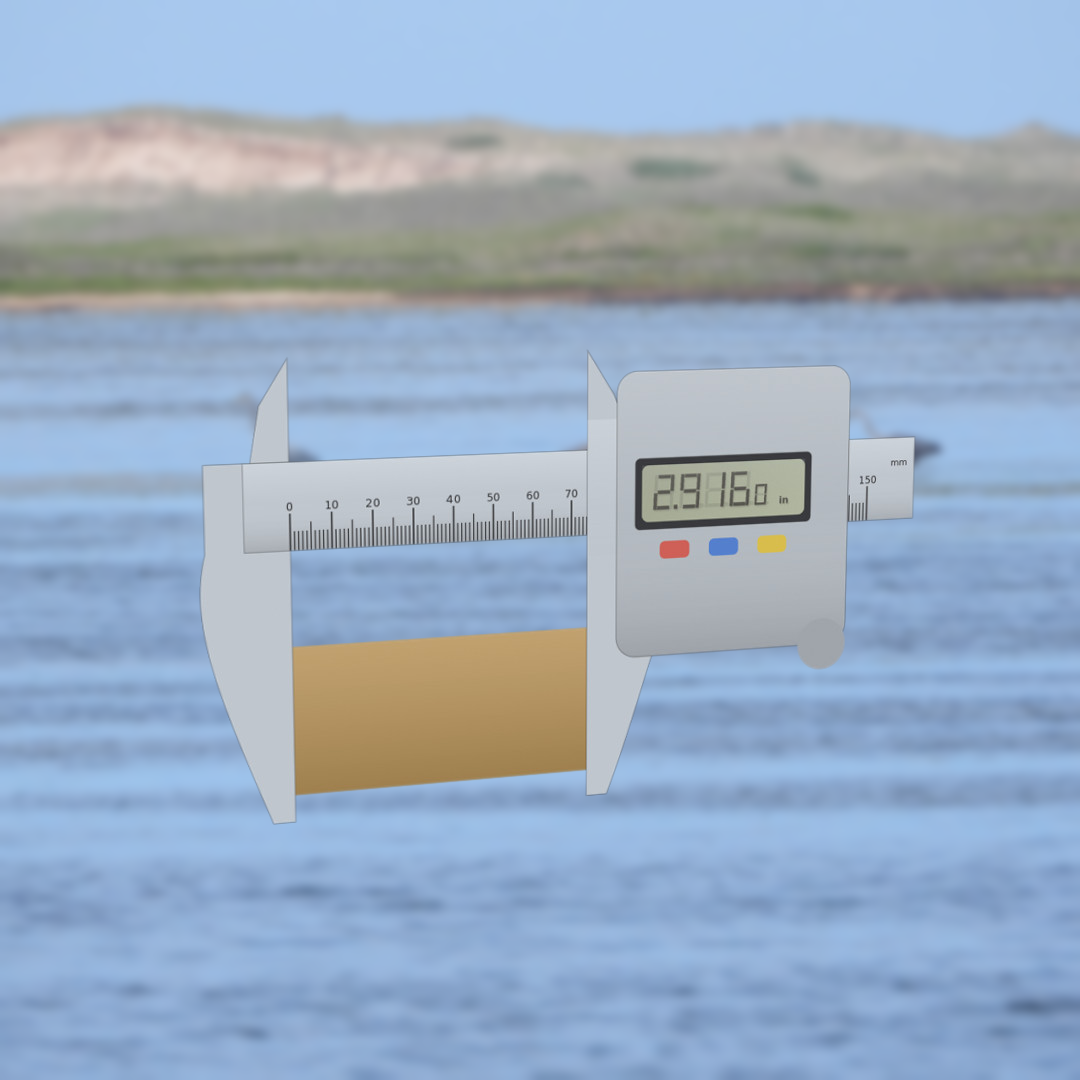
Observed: 2.9160 in
